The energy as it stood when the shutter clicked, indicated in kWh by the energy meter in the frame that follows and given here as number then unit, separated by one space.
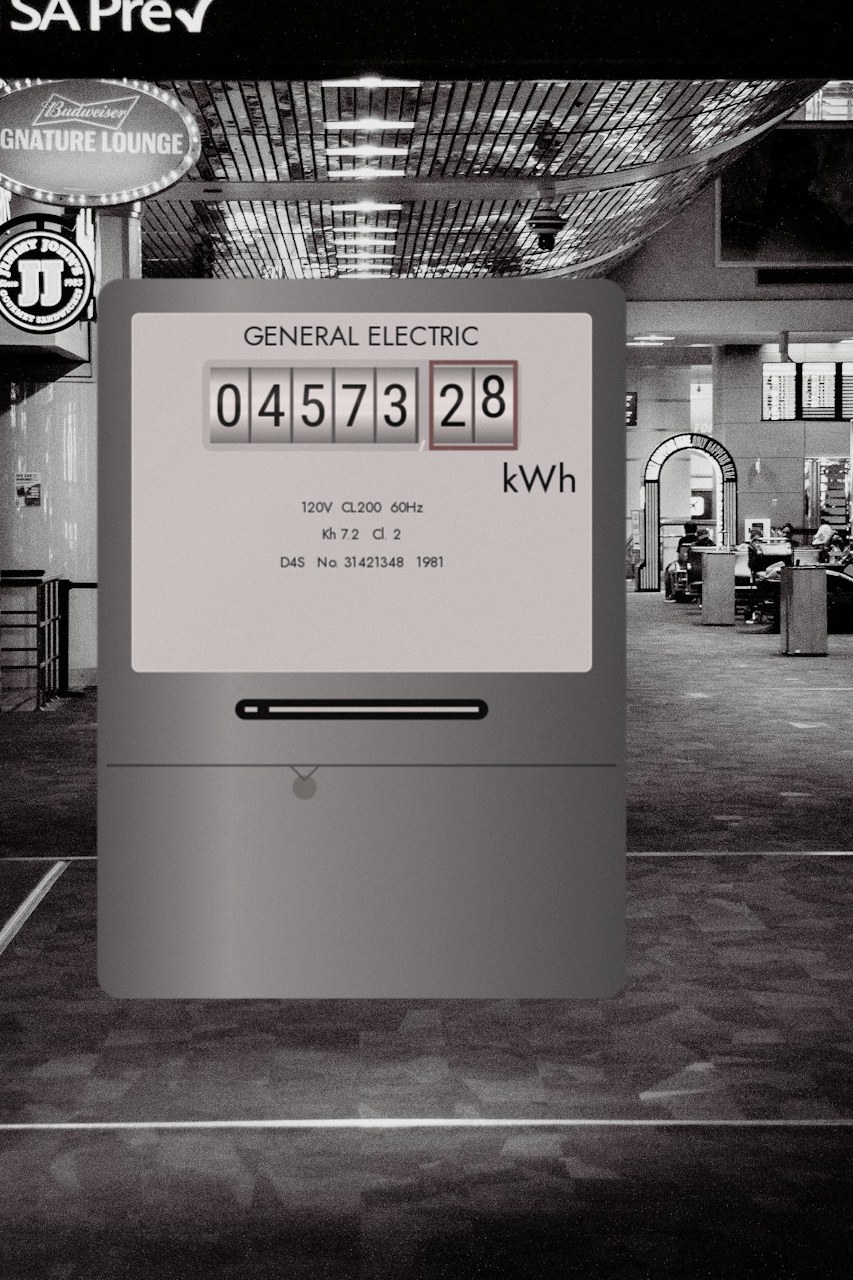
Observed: 4573.28 kWh
